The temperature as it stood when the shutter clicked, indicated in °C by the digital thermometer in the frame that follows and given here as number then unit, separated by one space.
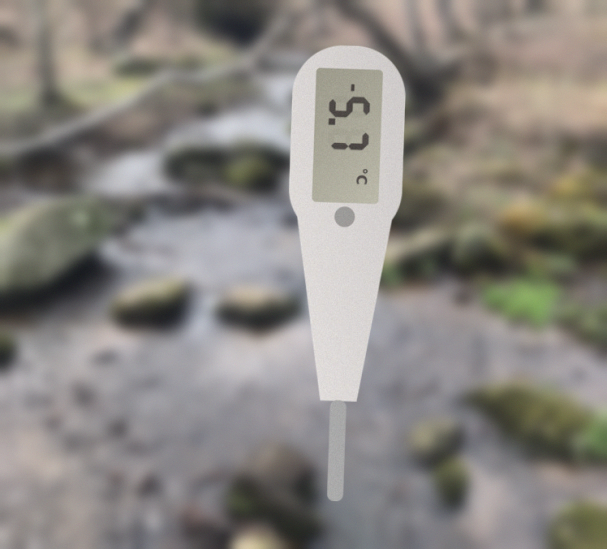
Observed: -5.7 °C
